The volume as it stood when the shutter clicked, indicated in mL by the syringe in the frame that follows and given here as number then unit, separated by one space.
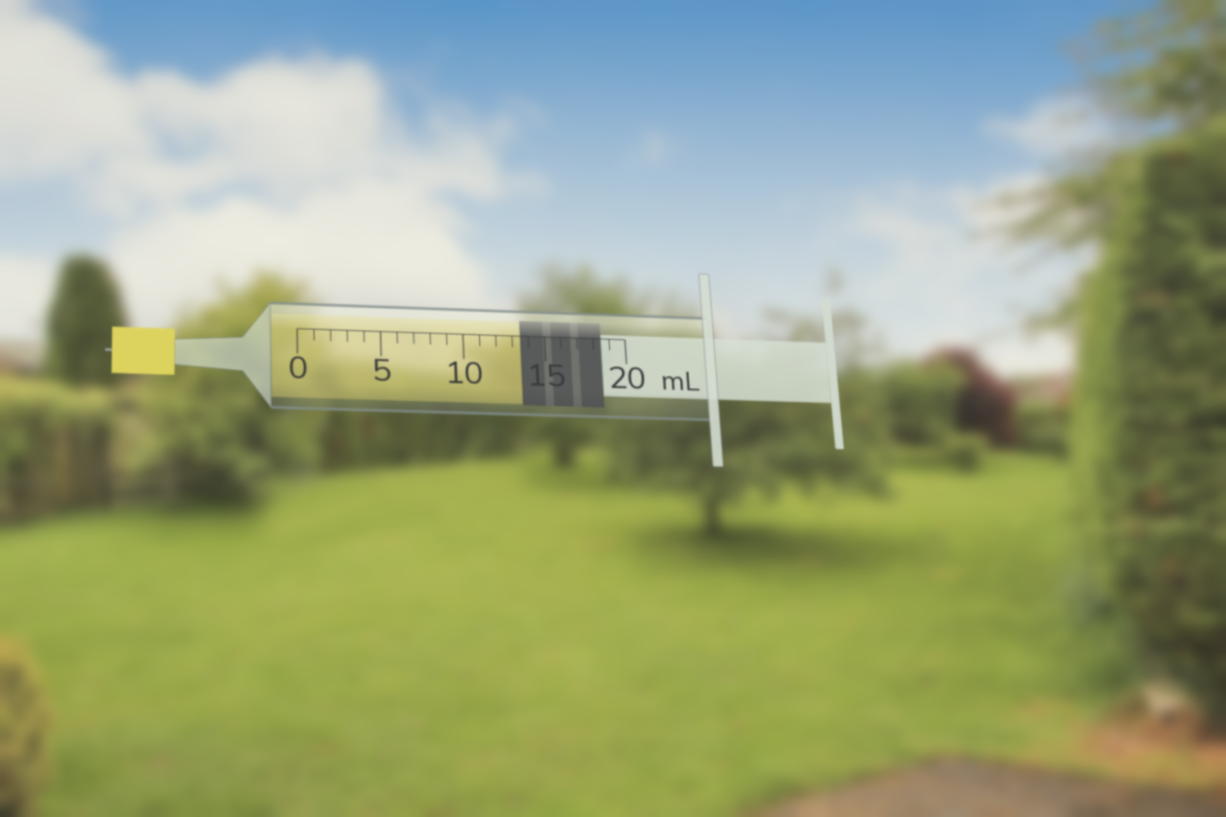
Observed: 13.5 mL
